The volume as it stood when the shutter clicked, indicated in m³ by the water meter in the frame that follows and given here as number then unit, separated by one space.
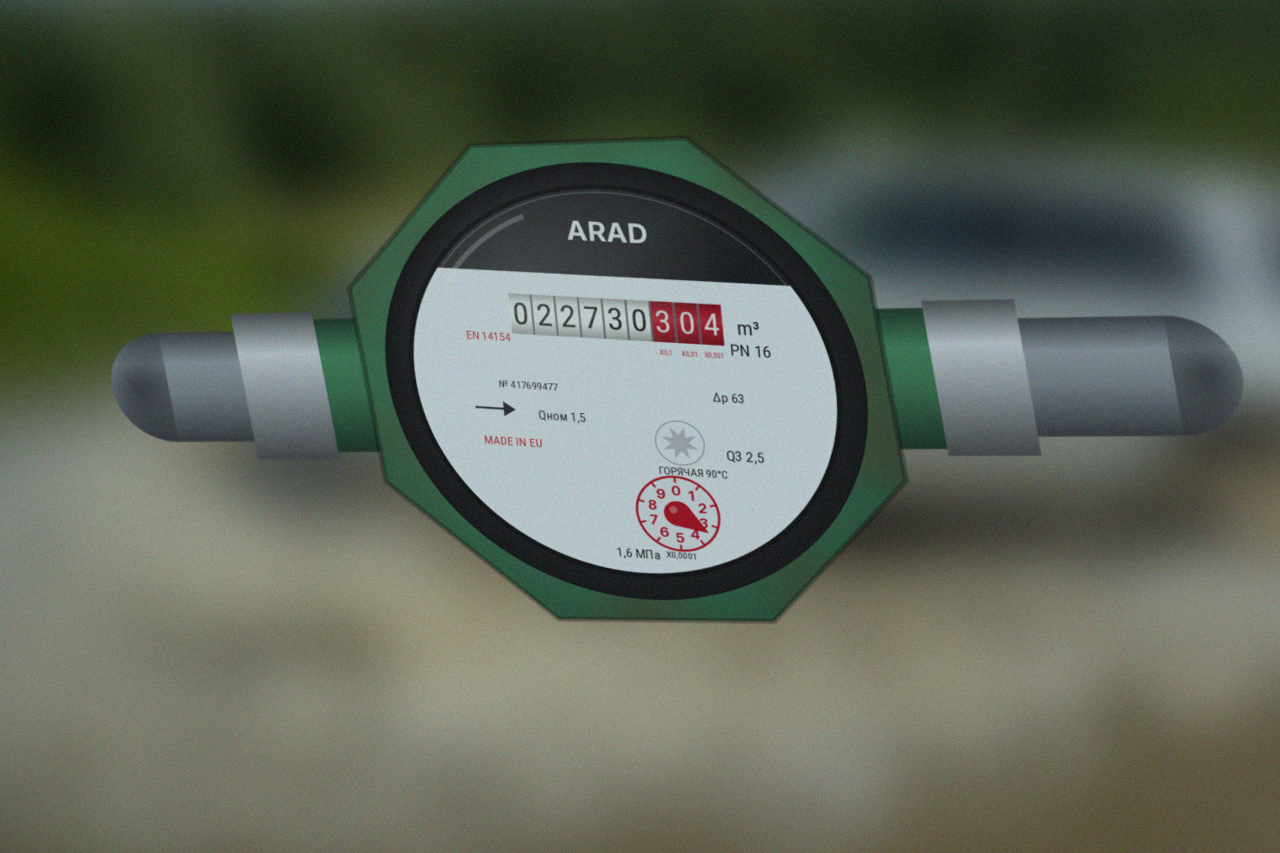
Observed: 22730.3043 m³
